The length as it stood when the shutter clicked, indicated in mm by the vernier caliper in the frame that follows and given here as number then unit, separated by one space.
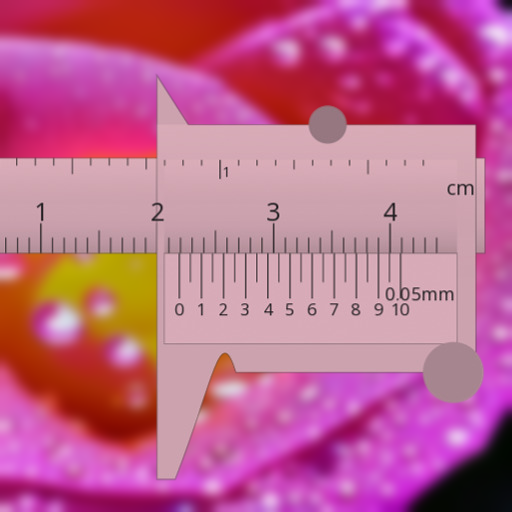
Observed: 21.9 mm
